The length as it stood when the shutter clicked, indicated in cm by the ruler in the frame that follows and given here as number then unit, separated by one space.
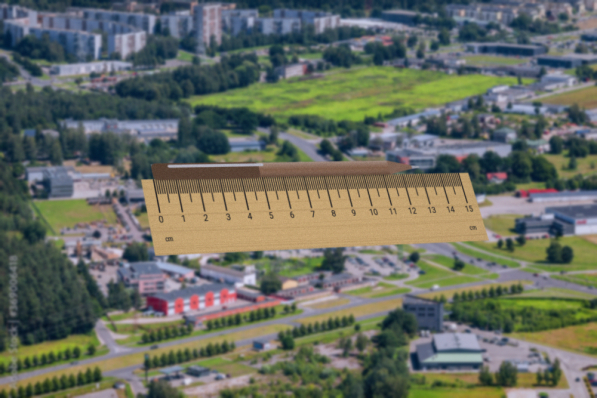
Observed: 13 cm
